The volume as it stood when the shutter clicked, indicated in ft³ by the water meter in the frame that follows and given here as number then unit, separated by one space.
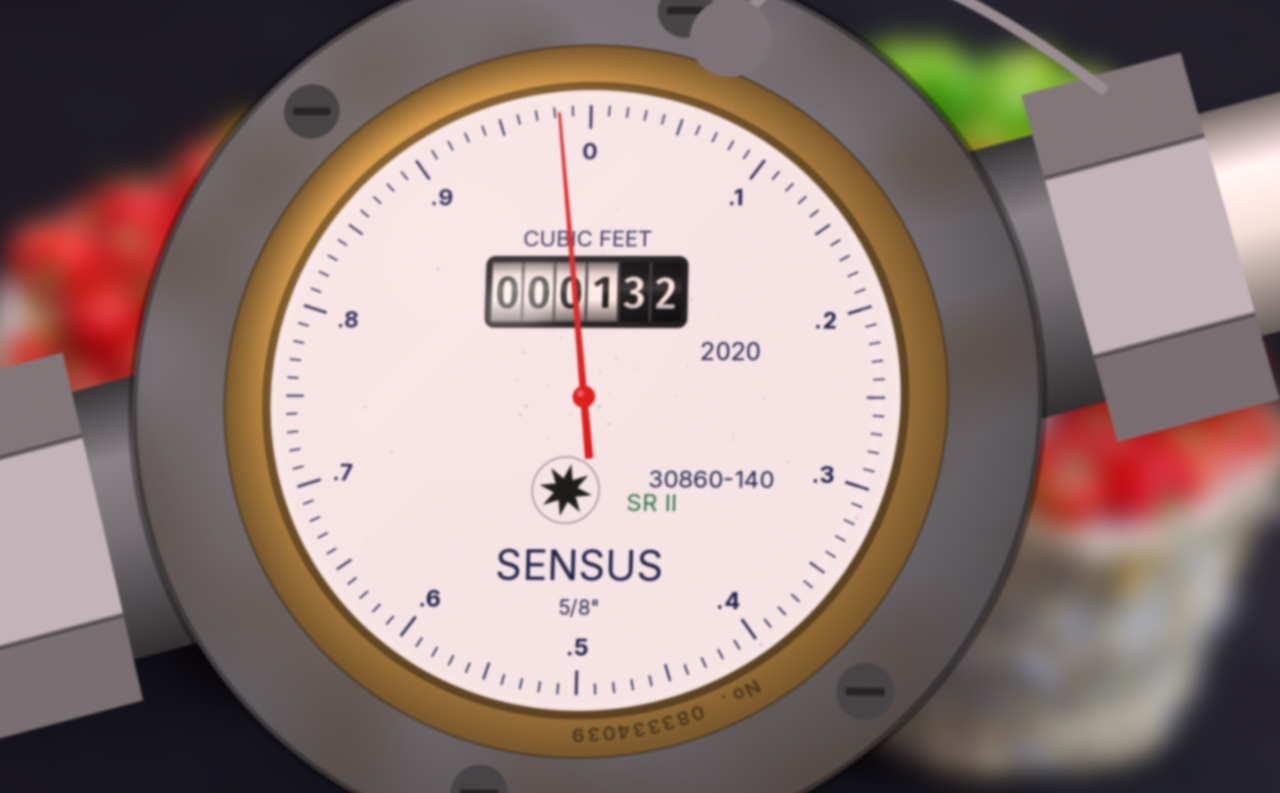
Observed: 131.98 ft³
